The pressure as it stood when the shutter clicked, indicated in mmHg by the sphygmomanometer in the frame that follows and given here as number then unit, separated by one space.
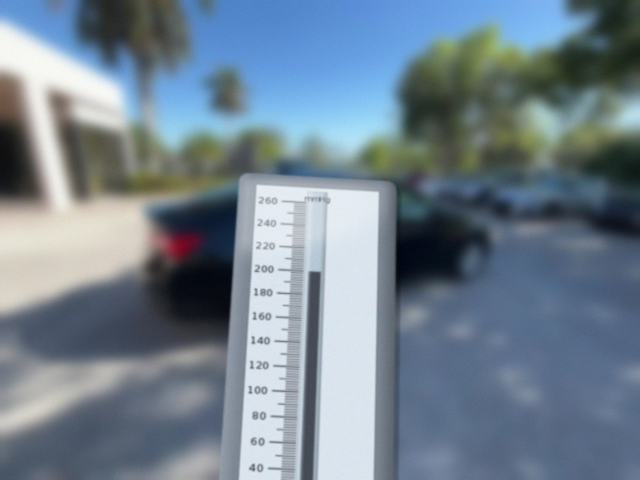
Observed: 200 mmHg
